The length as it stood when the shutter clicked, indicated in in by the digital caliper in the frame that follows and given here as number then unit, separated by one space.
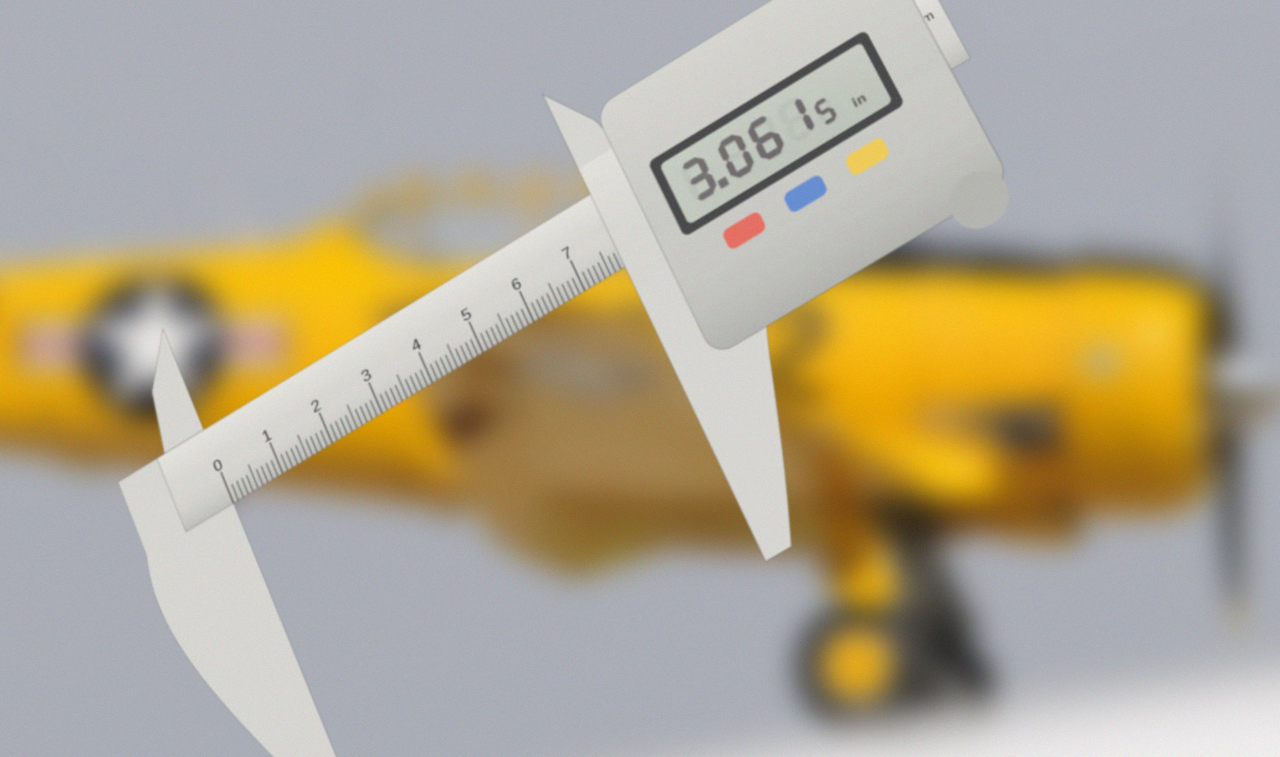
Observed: 3.0615 in
